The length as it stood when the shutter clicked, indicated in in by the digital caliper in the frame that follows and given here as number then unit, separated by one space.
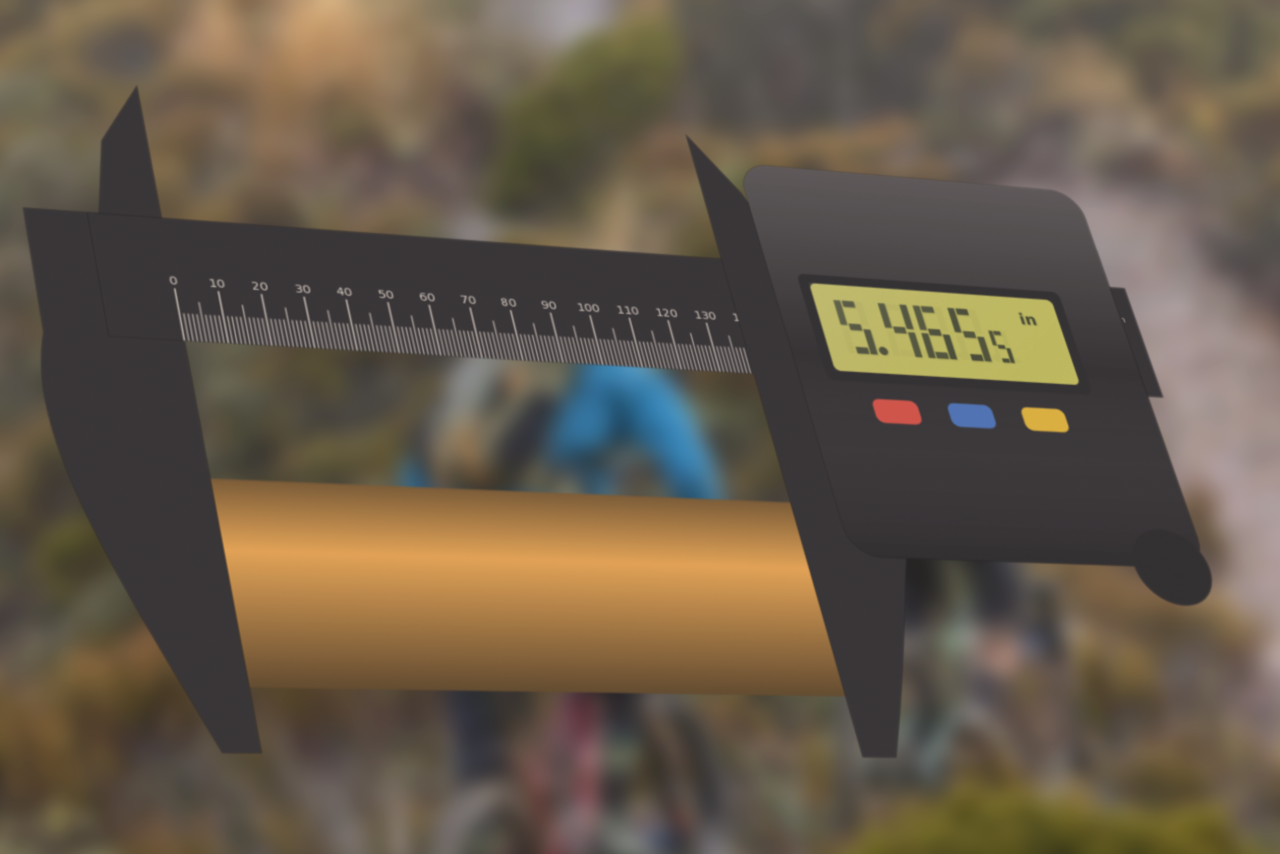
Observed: 5.4655 in
